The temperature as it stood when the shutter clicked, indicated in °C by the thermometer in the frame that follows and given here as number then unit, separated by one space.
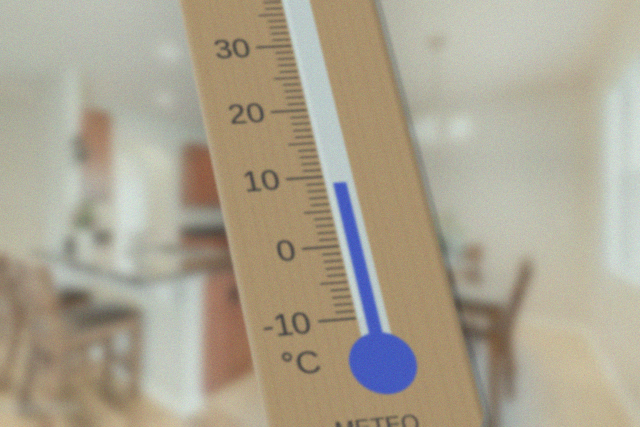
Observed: 9 °C
